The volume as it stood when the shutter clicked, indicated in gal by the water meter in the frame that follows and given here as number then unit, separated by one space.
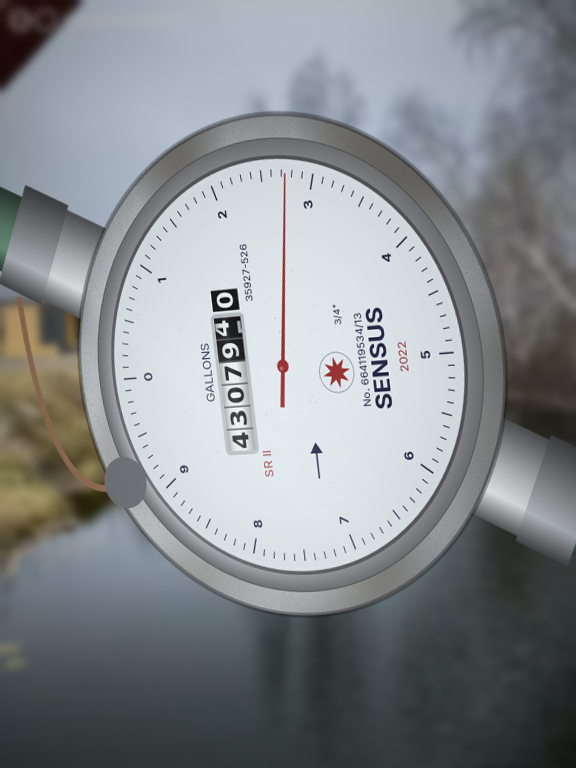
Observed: 4307942.7 gal
